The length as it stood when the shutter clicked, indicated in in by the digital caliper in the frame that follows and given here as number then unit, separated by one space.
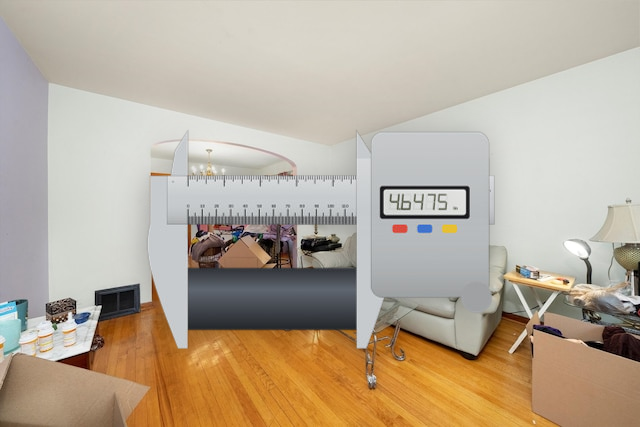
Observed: 4.6475 in
